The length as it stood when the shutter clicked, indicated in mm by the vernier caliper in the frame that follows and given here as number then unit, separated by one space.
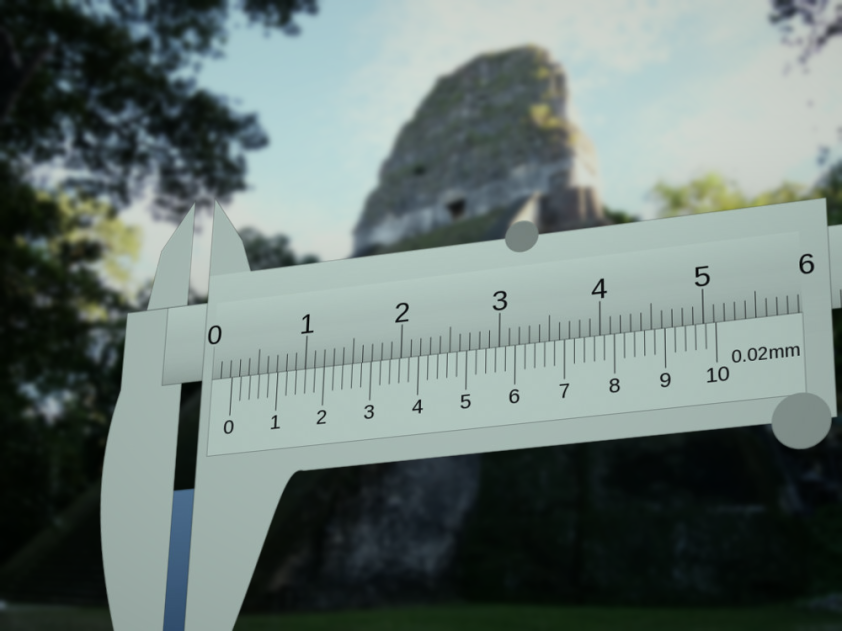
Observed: 2.2 mm
